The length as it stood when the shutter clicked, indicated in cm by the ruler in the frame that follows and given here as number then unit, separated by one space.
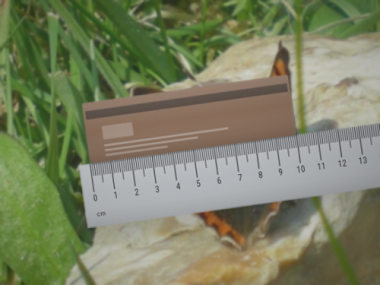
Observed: 10 cm
